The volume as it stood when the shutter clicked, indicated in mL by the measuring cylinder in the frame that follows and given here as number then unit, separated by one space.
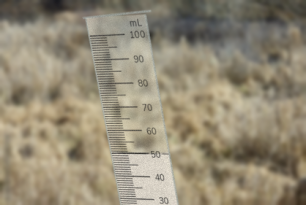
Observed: 50 mL
